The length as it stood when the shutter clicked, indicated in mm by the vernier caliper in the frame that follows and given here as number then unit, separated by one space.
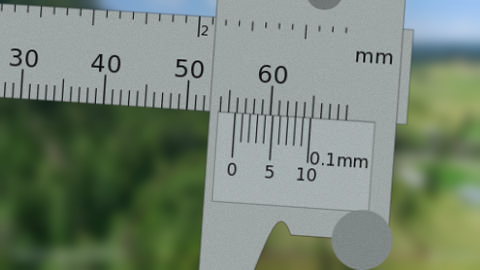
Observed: 55.8 mm
